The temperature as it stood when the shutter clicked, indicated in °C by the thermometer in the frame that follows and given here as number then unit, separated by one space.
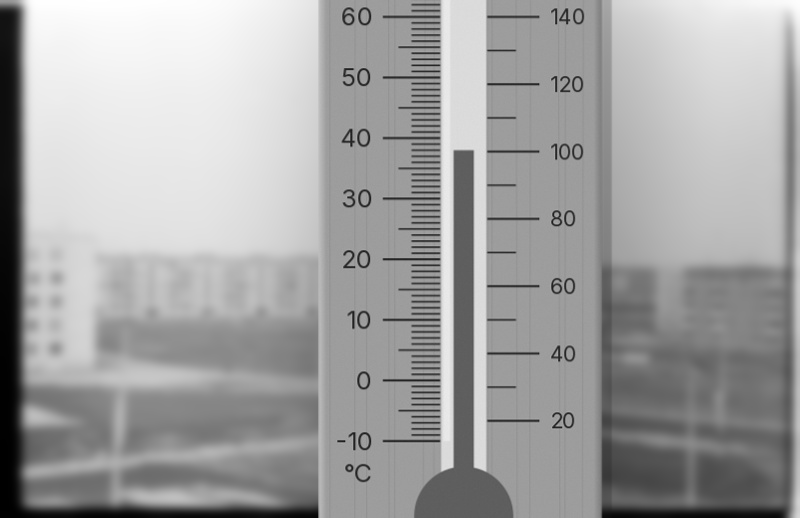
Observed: 38 °C
